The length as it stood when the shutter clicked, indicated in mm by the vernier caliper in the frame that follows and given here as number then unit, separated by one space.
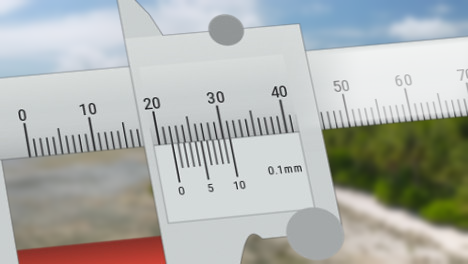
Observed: 22.0 mm
